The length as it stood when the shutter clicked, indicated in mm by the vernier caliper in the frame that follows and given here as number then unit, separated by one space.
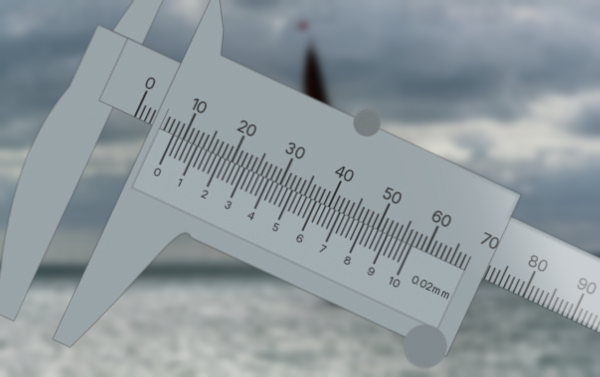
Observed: 8.0 mm
